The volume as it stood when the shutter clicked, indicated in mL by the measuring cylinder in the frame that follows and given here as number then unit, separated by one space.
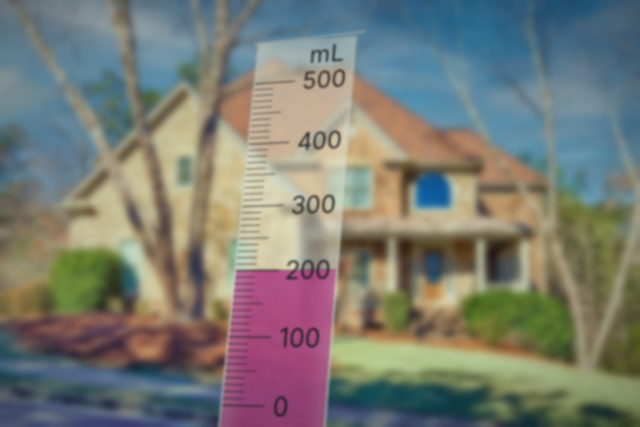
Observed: 200 mL
